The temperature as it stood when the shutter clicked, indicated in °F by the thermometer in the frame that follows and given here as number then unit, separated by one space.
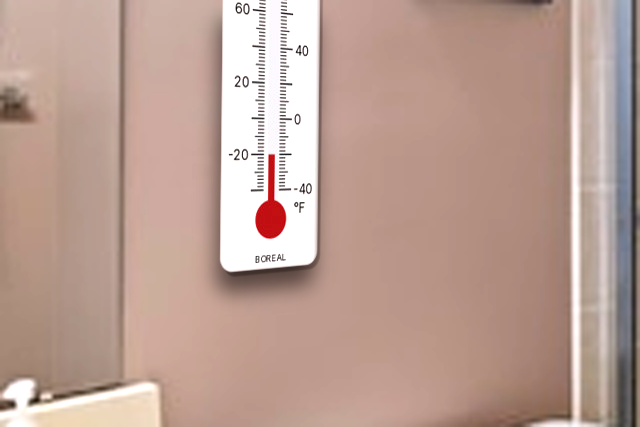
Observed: -20 °F
